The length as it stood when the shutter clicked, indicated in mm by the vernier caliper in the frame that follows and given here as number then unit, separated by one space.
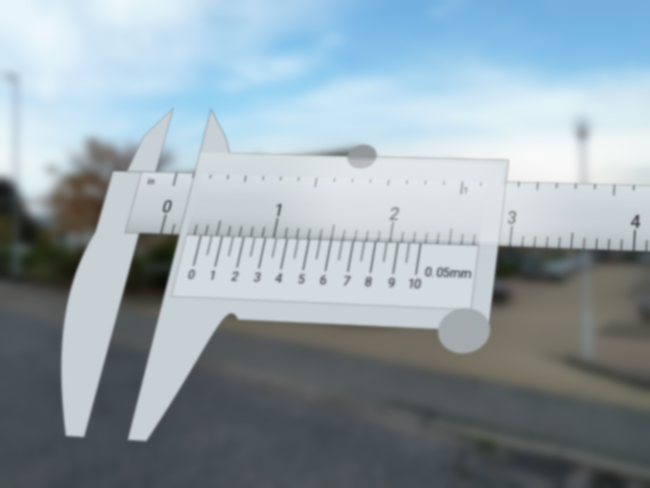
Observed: 3.6 mm
